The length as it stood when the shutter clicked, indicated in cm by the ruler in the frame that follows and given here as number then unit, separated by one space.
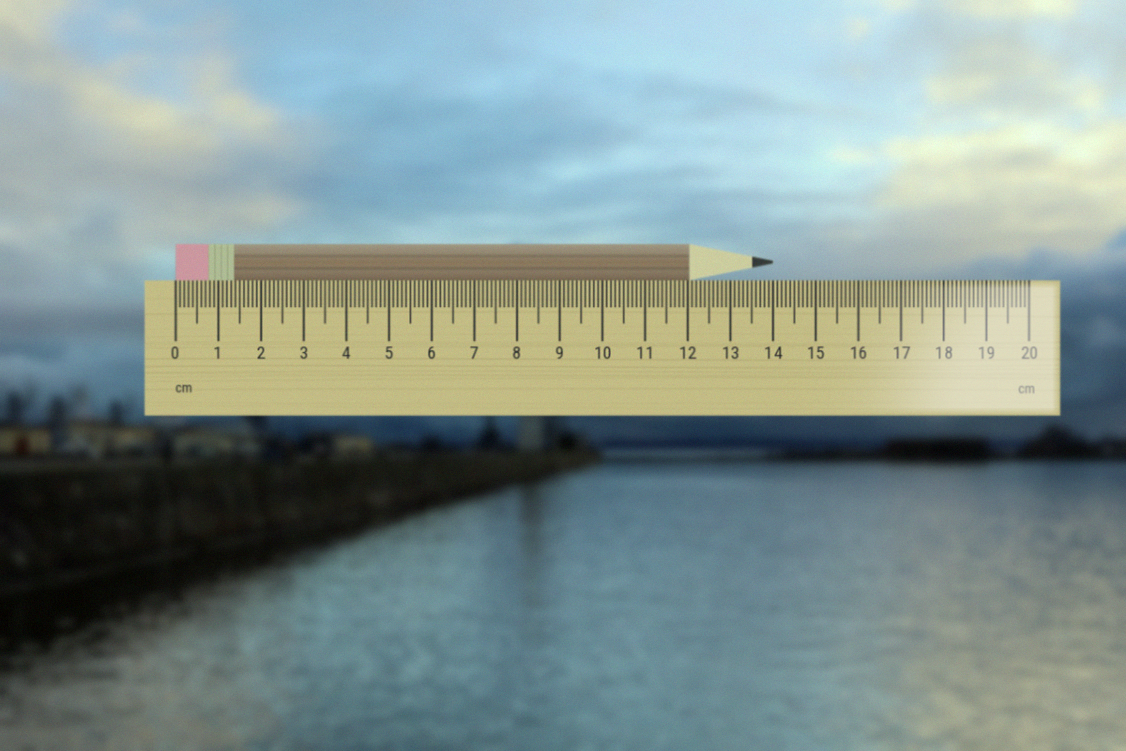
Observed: 14 cm
